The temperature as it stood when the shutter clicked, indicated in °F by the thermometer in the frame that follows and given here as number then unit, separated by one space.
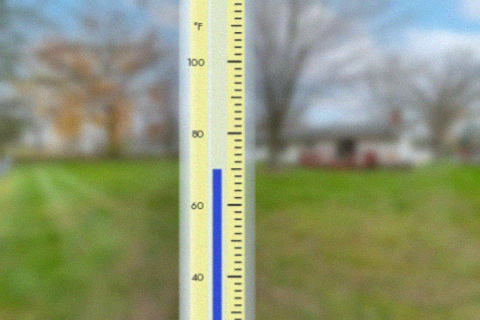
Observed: 70 °F
